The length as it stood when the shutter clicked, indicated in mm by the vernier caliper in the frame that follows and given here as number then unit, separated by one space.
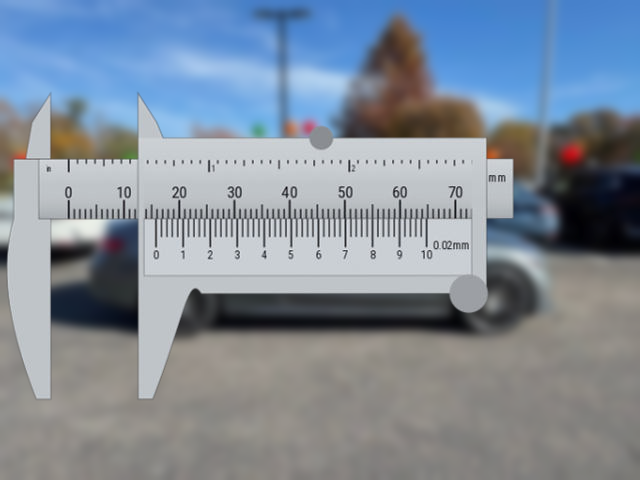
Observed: 15.8 mm
